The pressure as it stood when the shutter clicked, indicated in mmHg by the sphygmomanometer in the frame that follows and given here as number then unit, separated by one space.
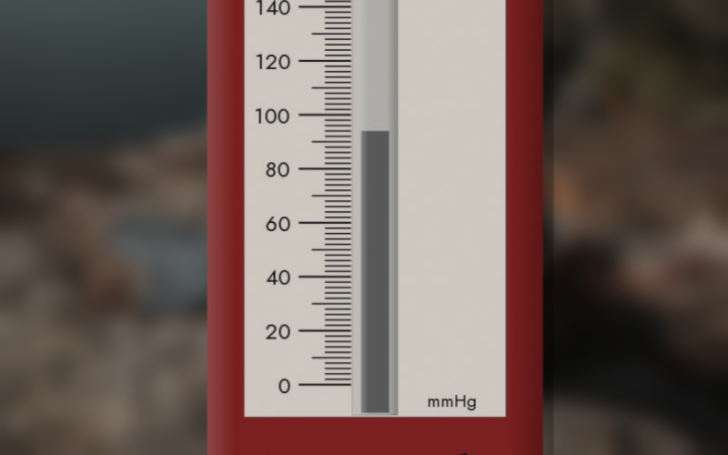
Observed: 94 mmHg
